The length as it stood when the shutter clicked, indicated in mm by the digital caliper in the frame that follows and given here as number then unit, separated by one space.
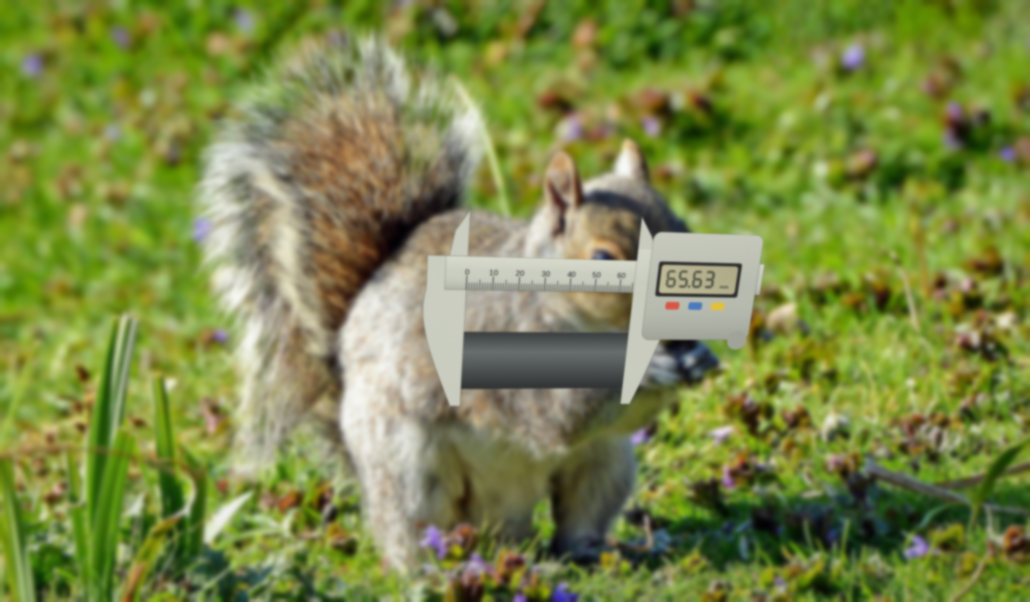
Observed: 65.63 mm
